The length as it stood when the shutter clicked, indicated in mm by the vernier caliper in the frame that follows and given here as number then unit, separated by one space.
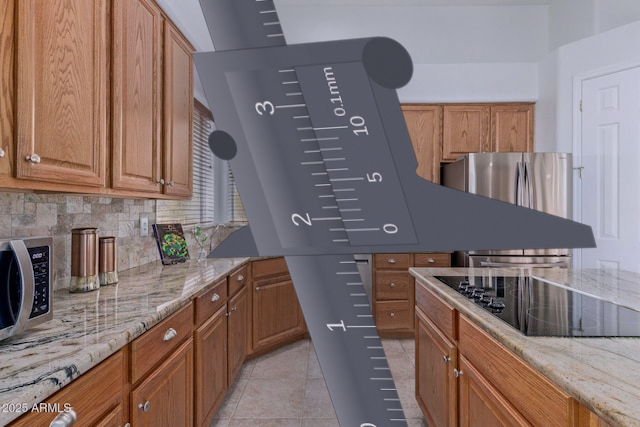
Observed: 18.9 mm
